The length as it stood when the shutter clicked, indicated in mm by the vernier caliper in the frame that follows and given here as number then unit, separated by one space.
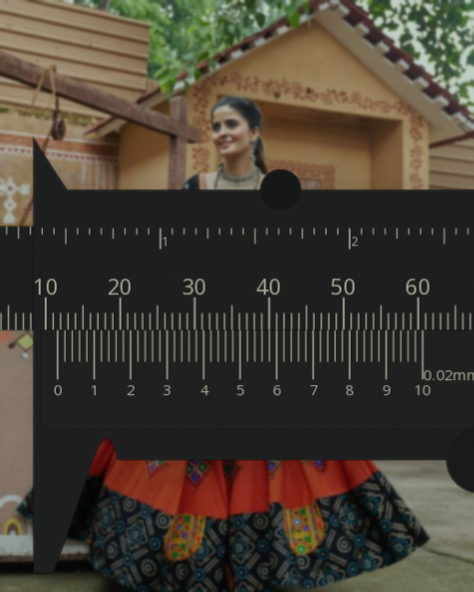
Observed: 11.6 mm
